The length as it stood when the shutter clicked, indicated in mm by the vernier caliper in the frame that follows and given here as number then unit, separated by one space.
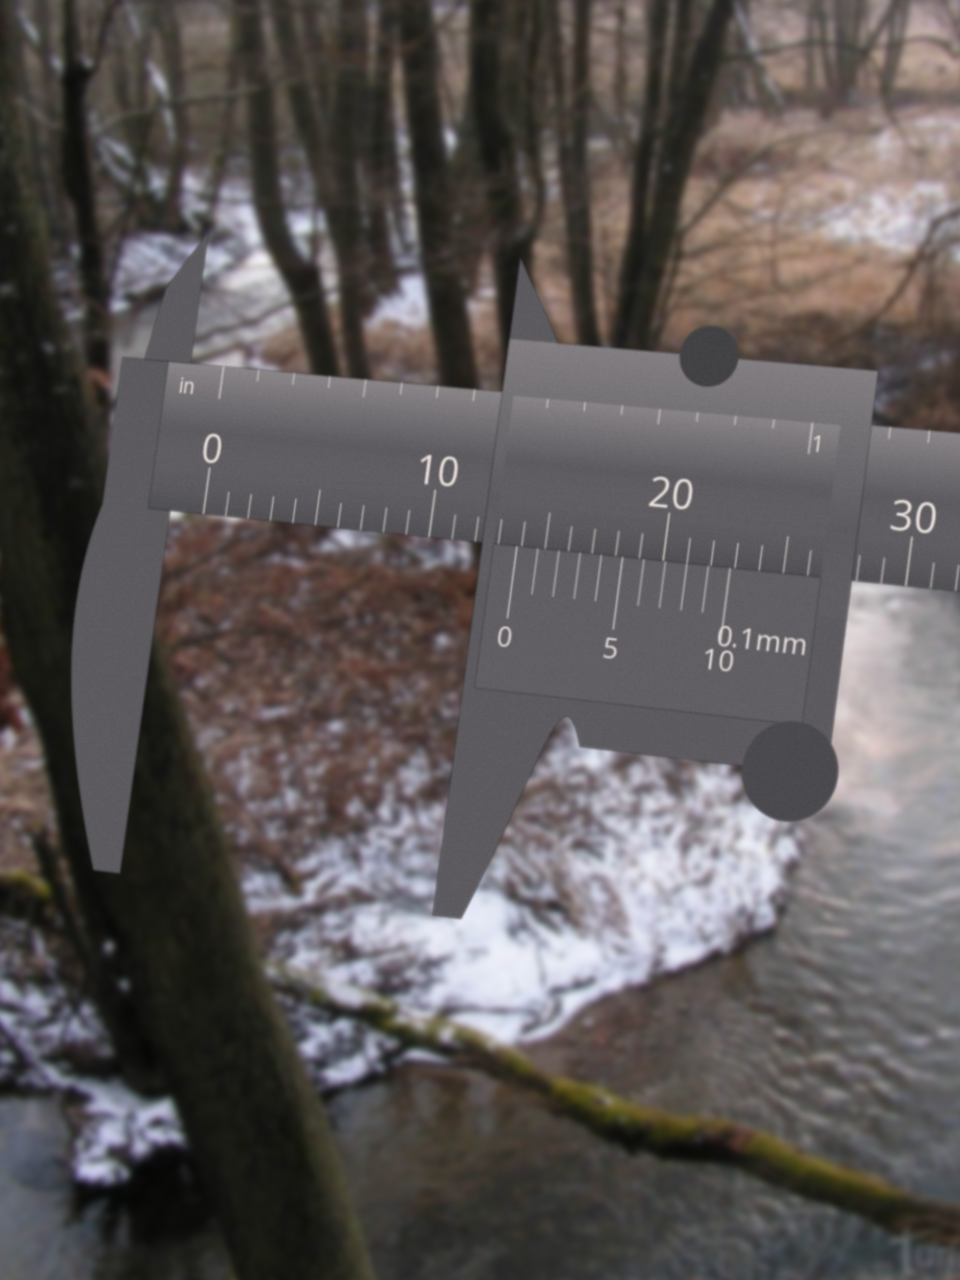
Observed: 13.8 mm
